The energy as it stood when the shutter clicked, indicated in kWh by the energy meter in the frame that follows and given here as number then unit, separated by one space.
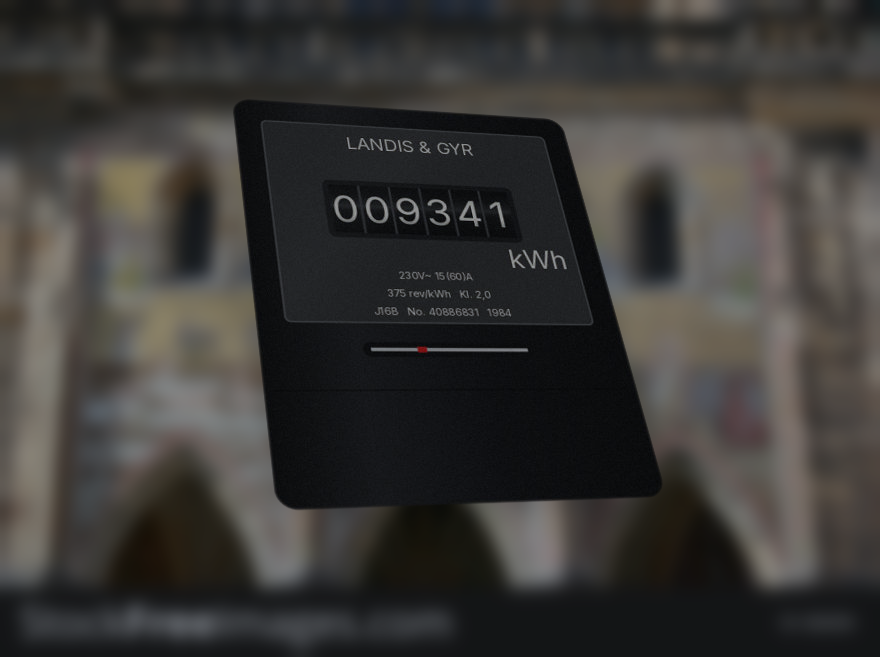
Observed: 9341 kWh
